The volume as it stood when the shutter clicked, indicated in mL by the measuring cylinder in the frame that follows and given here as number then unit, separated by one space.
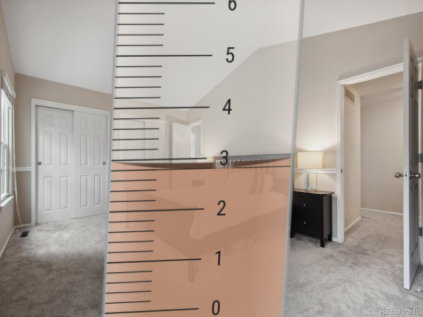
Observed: 2.8 mL
